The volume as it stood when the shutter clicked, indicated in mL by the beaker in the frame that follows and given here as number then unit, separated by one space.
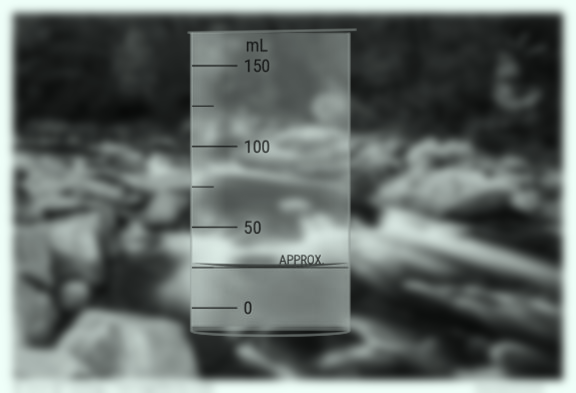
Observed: 25 mL
